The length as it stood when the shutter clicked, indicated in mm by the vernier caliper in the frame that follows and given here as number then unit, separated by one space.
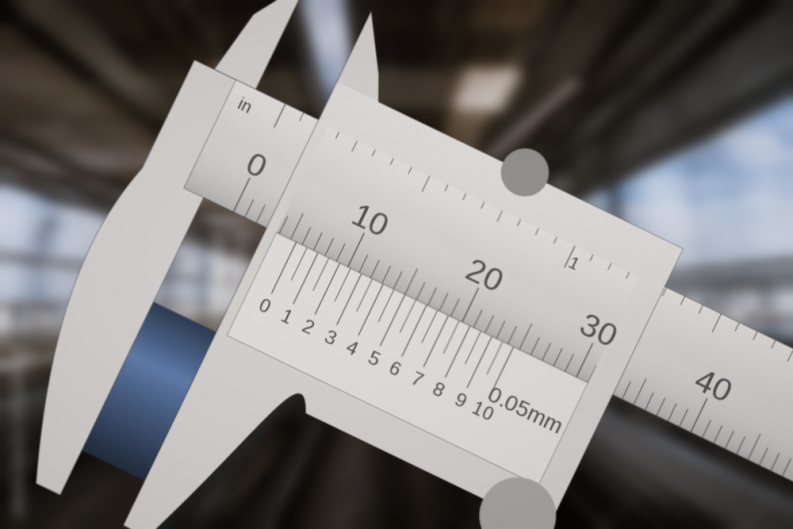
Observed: 5.5 mm
